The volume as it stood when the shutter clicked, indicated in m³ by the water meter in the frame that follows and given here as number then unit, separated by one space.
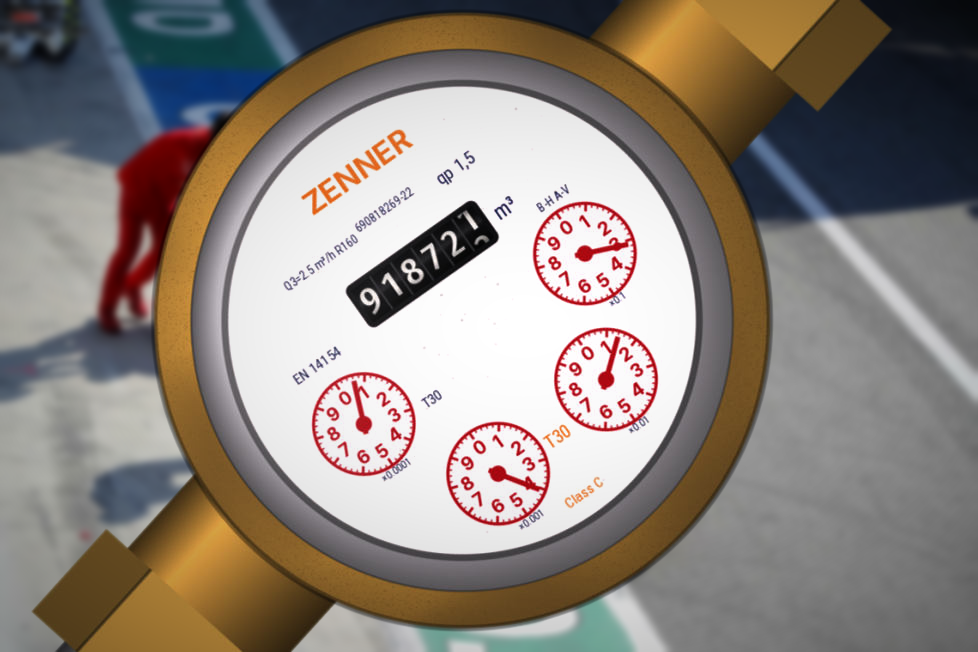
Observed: 918721.3140 m³
